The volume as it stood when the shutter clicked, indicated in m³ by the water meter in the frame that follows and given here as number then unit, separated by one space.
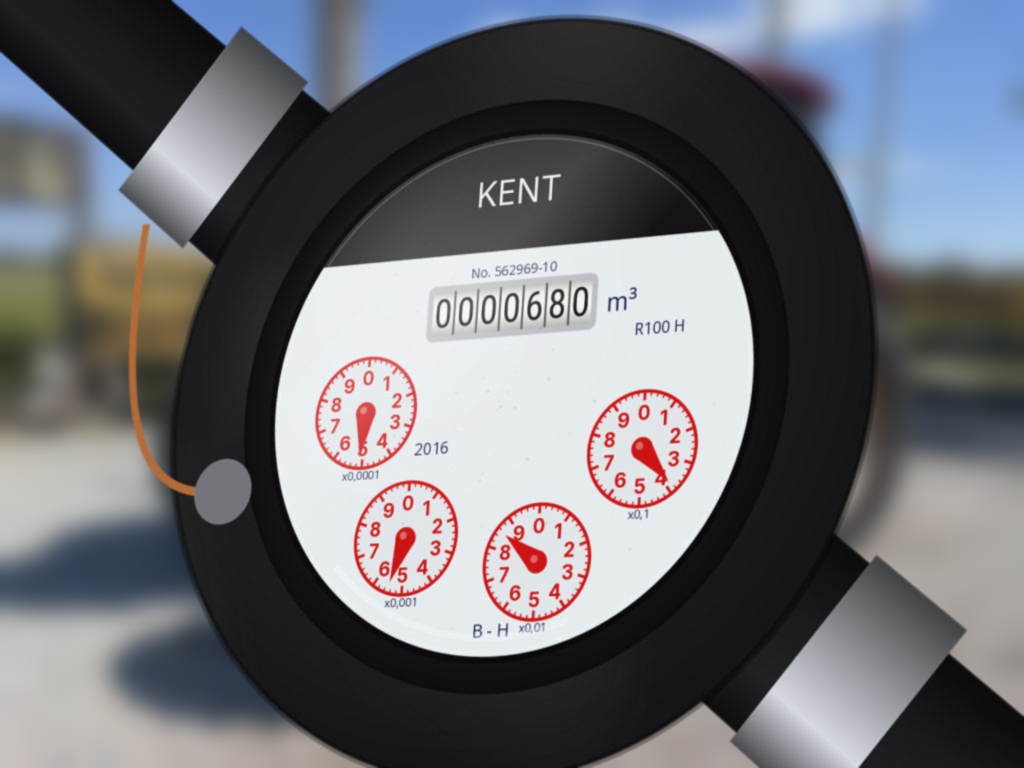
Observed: 680.3855 m³
